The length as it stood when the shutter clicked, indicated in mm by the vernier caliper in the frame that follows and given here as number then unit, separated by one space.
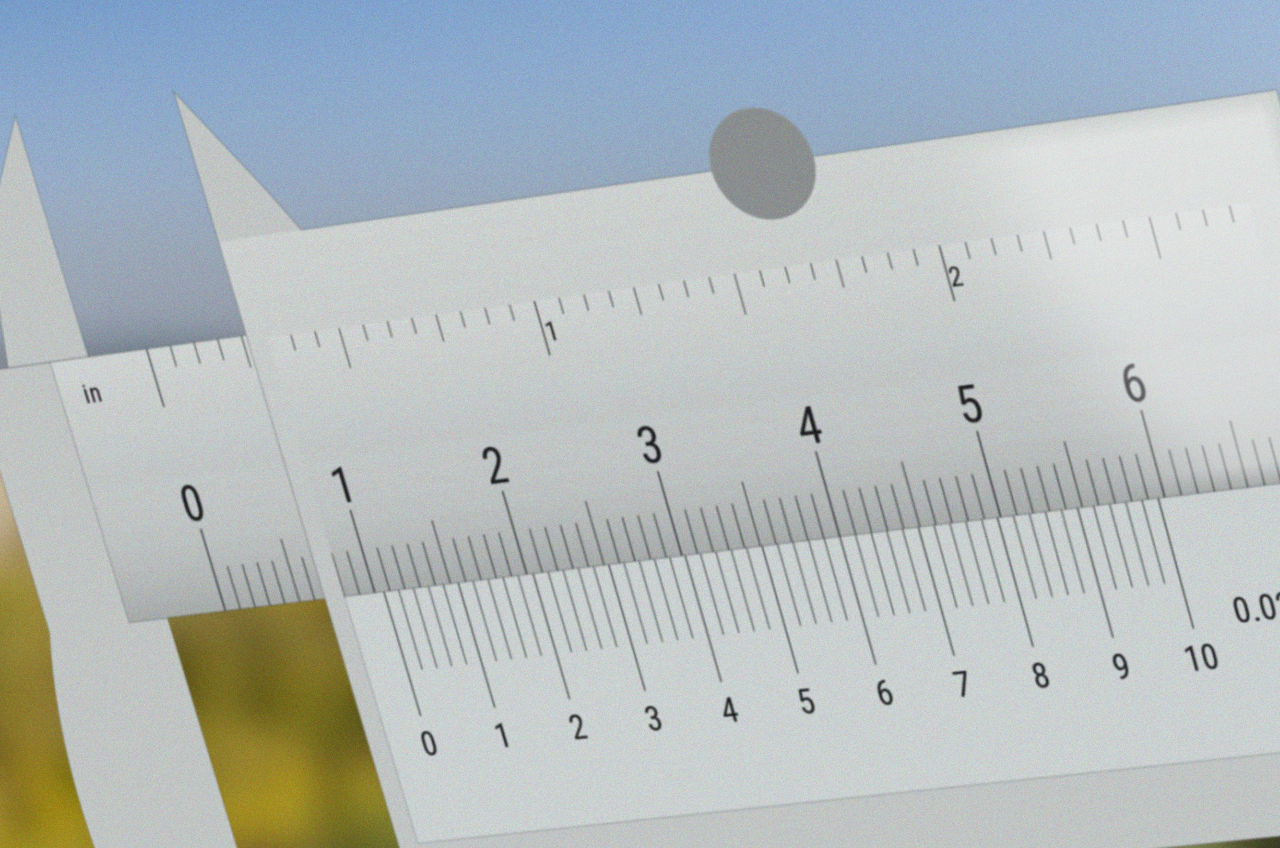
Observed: 10.6 mm
